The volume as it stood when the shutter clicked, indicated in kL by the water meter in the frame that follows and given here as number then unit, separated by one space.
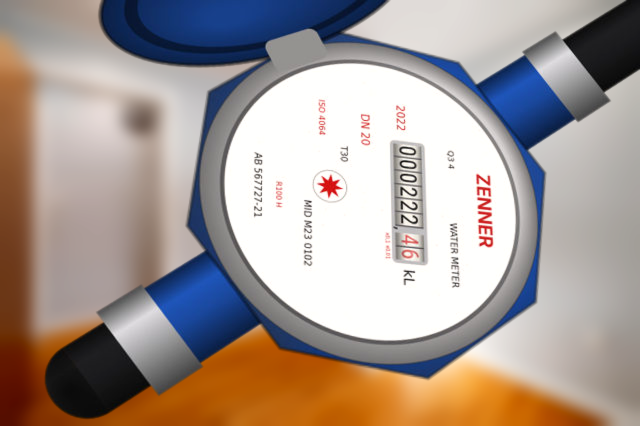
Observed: 222.46 kL
